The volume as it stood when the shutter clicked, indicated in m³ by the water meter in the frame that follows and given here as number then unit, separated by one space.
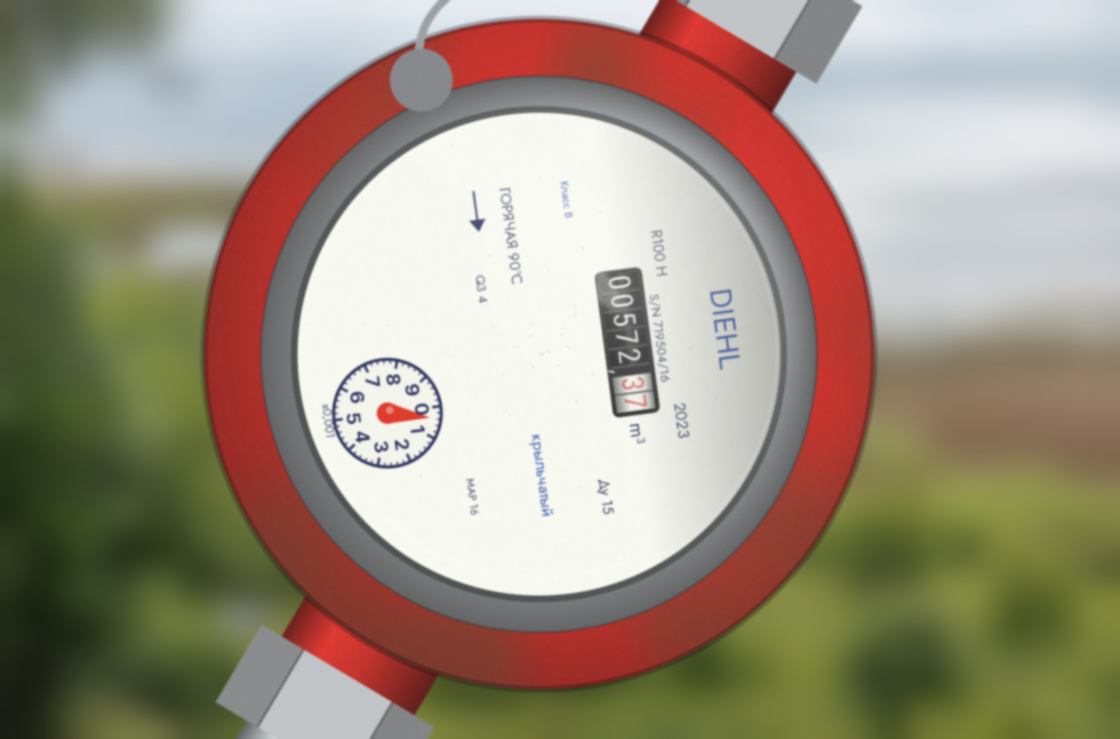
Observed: 572.370 m³
